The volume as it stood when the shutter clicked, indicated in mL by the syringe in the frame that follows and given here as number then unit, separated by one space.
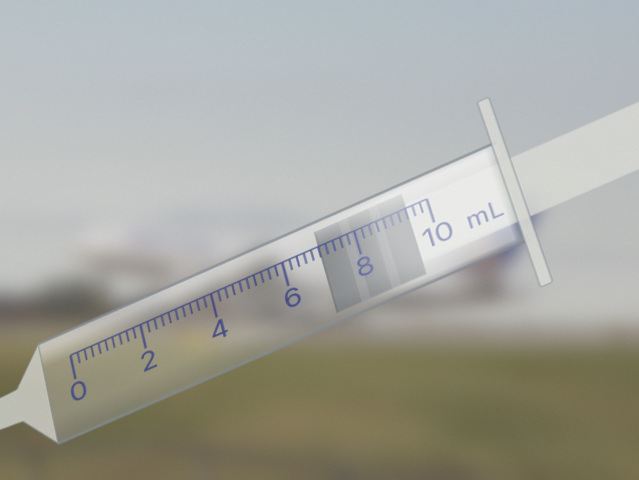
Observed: 7 mL
